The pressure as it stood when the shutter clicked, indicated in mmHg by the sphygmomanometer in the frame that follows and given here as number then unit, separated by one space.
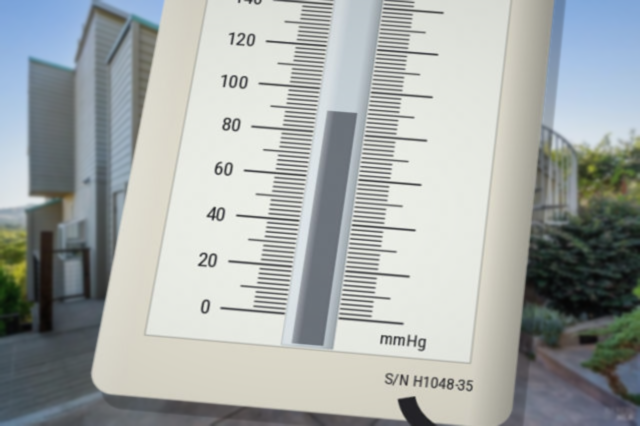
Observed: 90 mmHg
